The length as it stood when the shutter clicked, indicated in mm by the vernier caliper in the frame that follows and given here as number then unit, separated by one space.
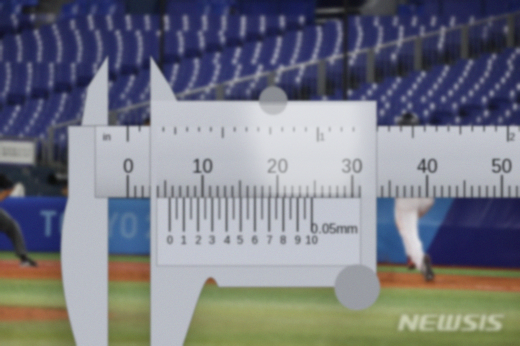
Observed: 5.6 mm
